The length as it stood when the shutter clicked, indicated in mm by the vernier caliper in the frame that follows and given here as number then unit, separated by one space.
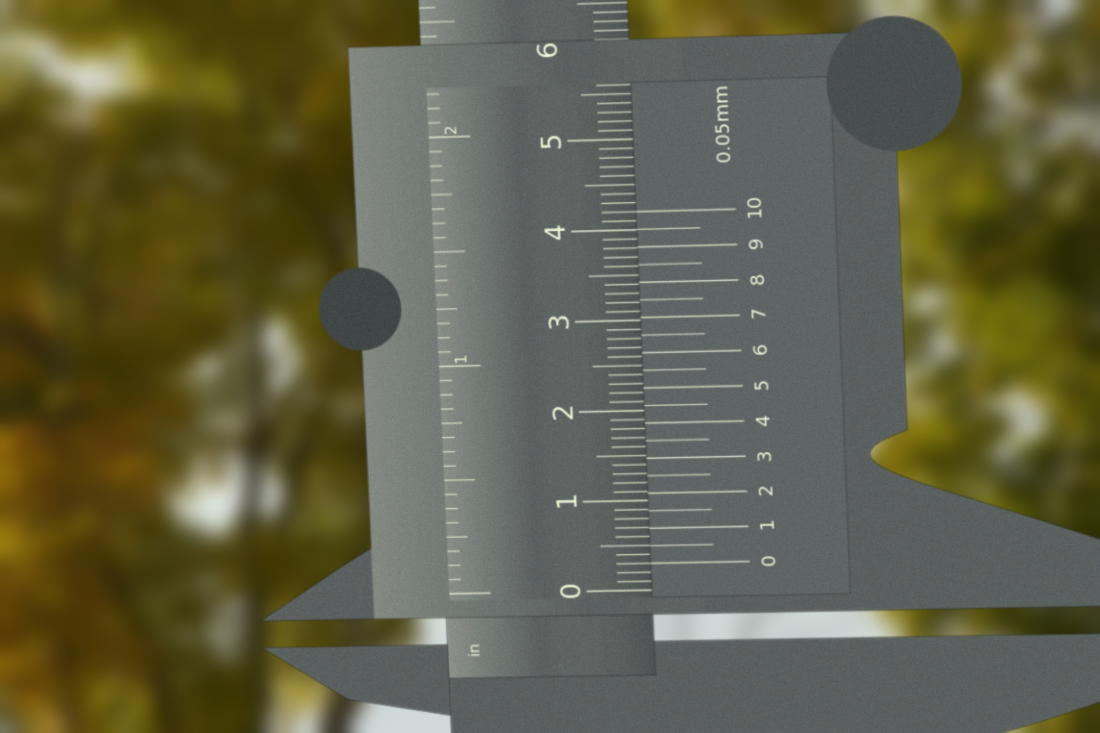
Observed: 3.0 mm
